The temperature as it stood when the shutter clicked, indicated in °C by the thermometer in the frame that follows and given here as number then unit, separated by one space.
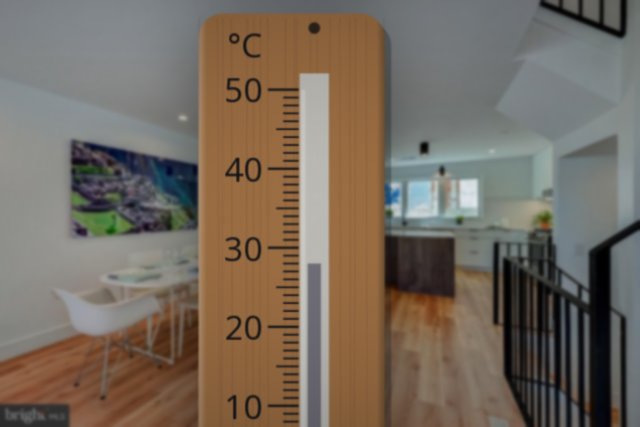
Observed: 28 °C
